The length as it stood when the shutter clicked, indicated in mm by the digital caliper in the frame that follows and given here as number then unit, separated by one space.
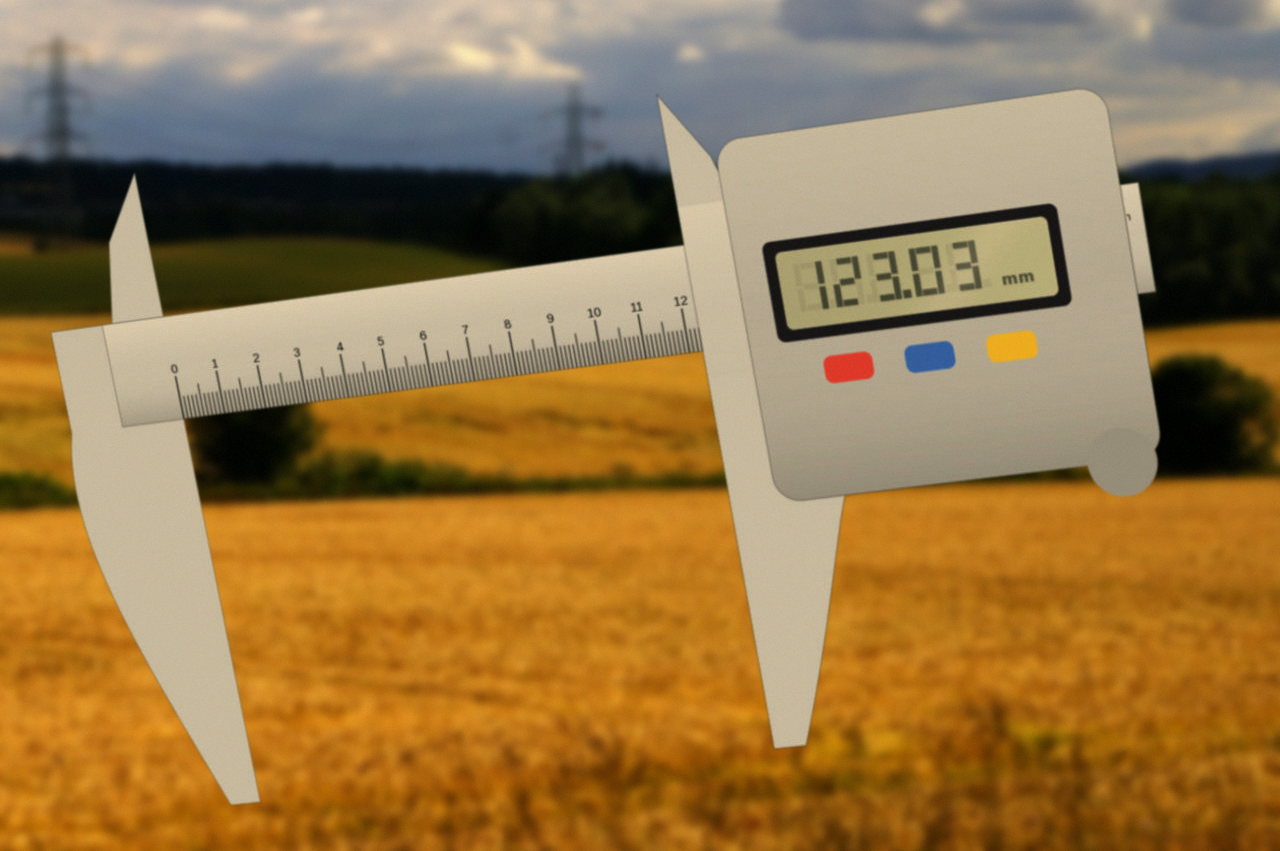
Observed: 123.03 mm
